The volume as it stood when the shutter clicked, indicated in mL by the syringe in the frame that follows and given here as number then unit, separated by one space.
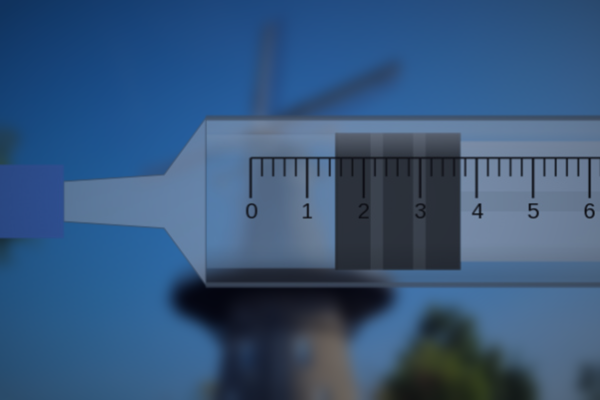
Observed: 1.5 mL
